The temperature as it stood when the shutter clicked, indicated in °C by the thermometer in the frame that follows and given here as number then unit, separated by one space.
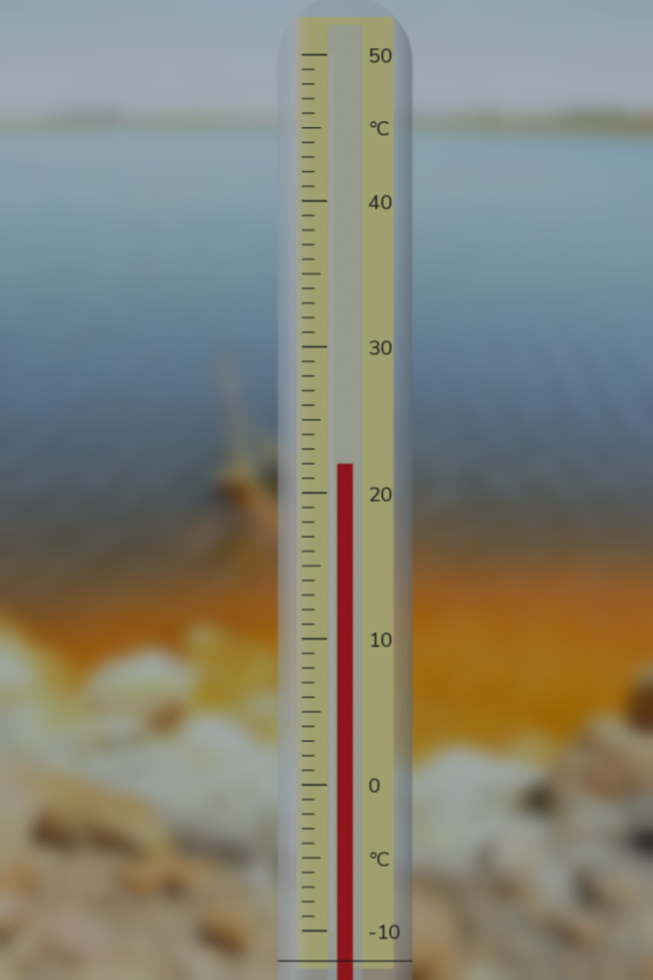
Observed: 22 °C
